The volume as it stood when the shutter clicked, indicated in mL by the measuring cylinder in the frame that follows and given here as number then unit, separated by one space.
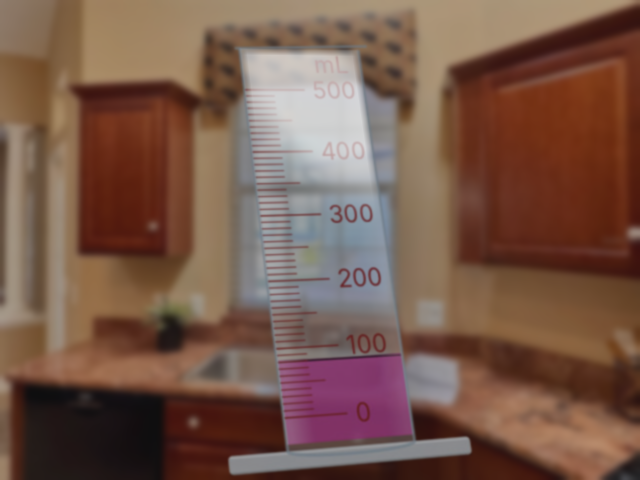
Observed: 80 mL
